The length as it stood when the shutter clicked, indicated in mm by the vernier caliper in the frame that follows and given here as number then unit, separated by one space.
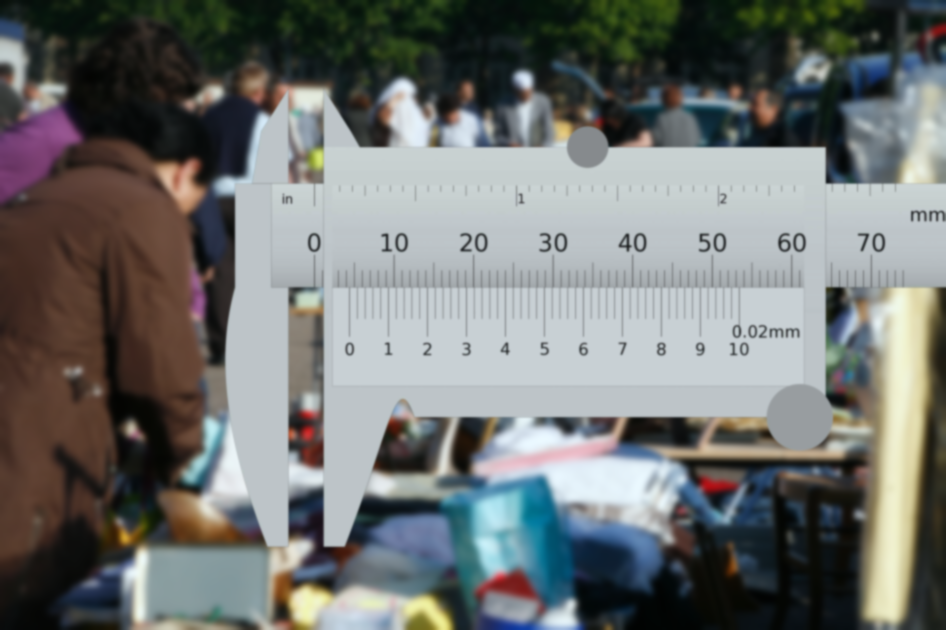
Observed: 4.4 mm
